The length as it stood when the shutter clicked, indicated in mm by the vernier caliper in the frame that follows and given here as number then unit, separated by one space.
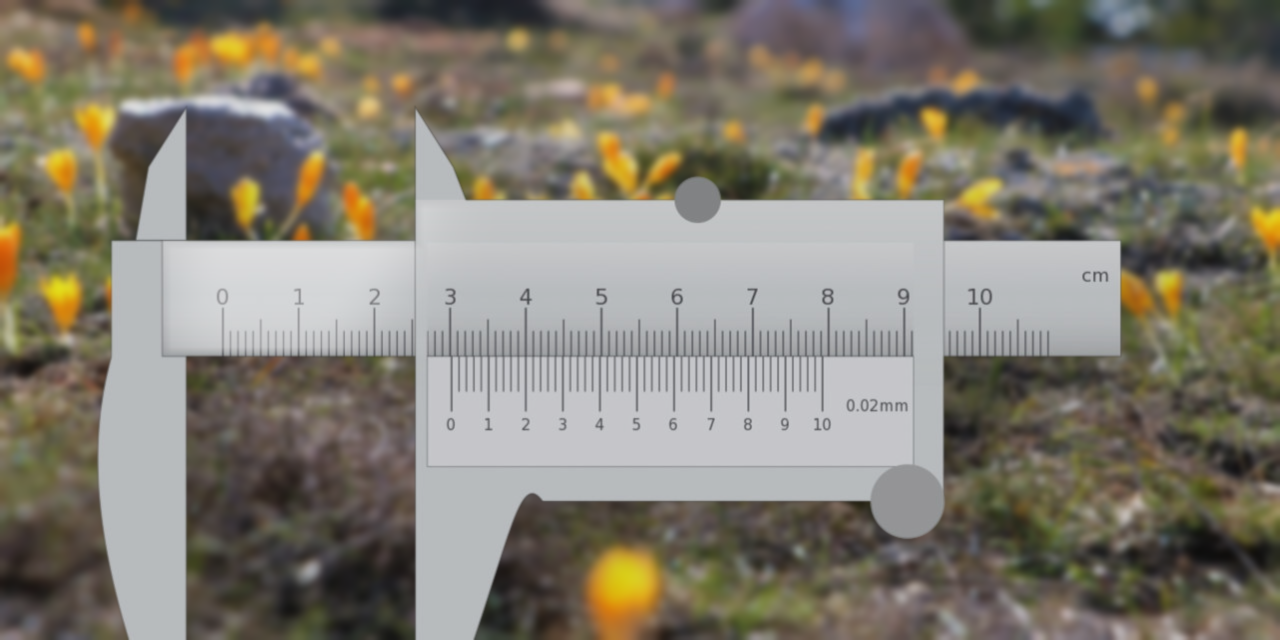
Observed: 30.2 mm
